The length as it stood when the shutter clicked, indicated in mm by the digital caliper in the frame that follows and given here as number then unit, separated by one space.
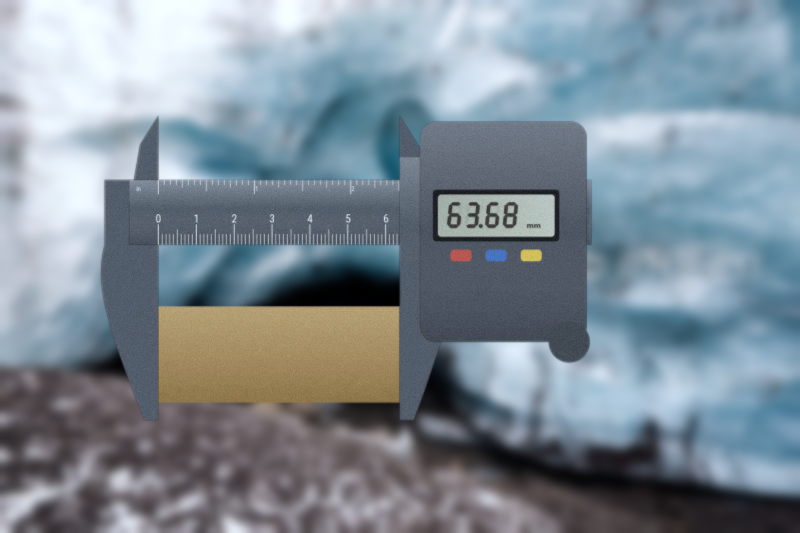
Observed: 63.68 mm
